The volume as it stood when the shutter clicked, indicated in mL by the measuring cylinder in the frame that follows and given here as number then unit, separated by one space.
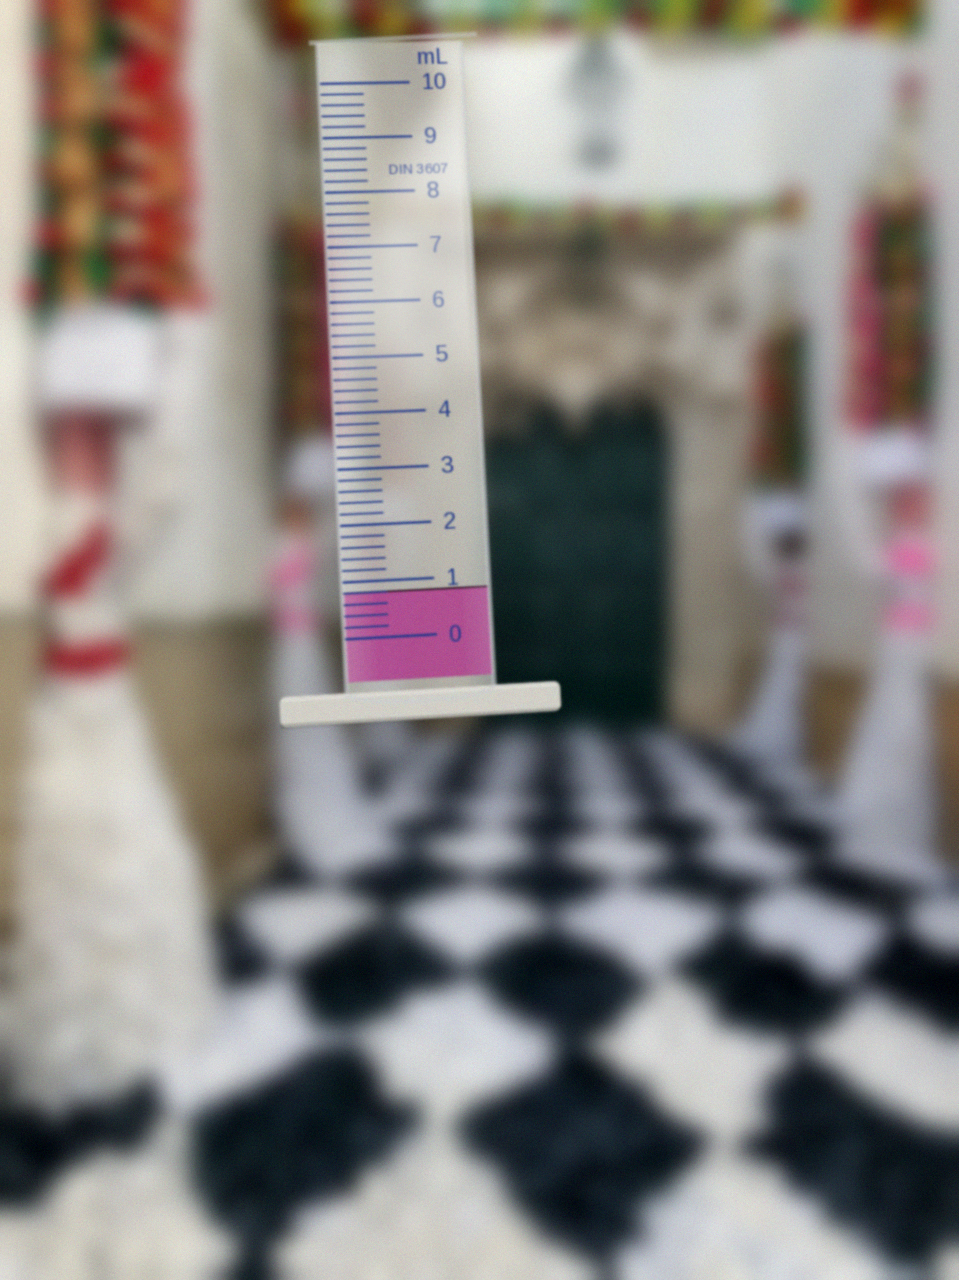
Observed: 0.8 mL
